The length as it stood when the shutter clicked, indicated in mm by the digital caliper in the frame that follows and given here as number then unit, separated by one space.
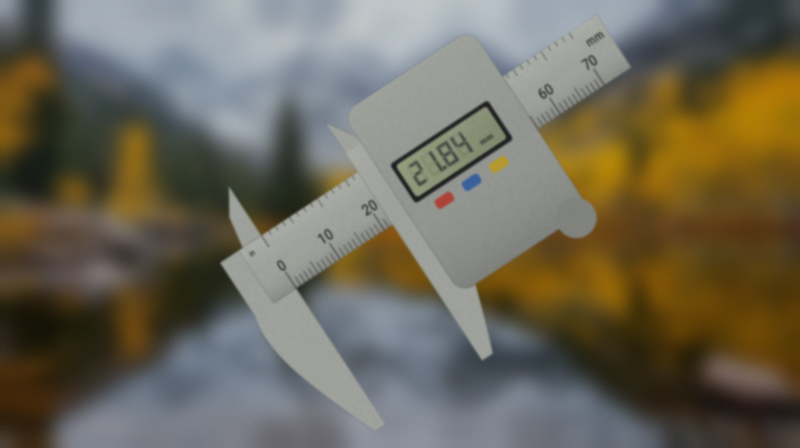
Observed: 21.84 mm
